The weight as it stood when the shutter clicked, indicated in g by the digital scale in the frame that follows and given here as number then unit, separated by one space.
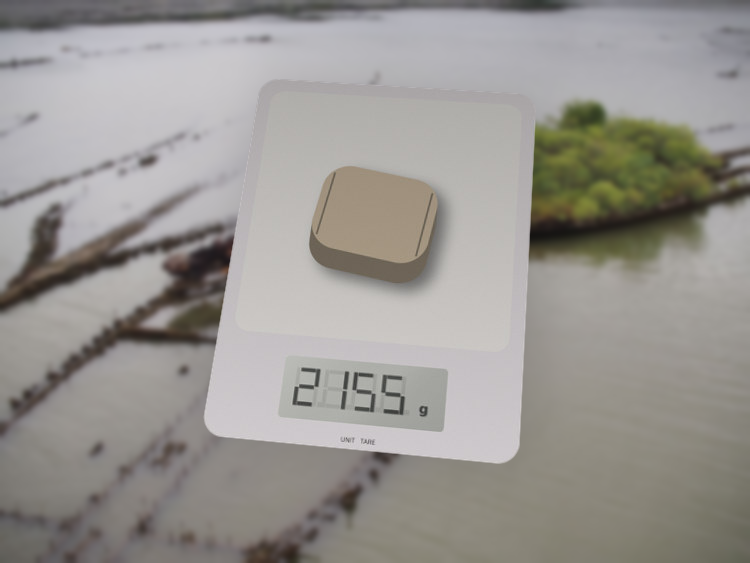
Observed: 2155 g
